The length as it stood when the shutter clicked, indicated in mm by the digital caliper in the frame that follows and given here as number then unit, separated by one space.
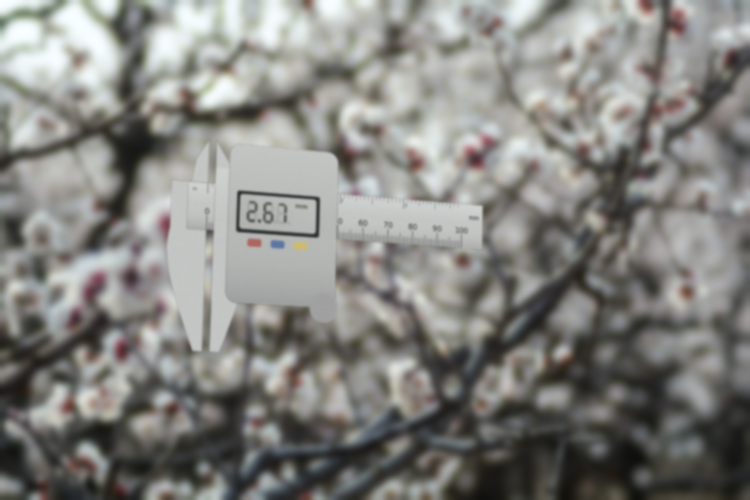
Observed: 2.67 mm
